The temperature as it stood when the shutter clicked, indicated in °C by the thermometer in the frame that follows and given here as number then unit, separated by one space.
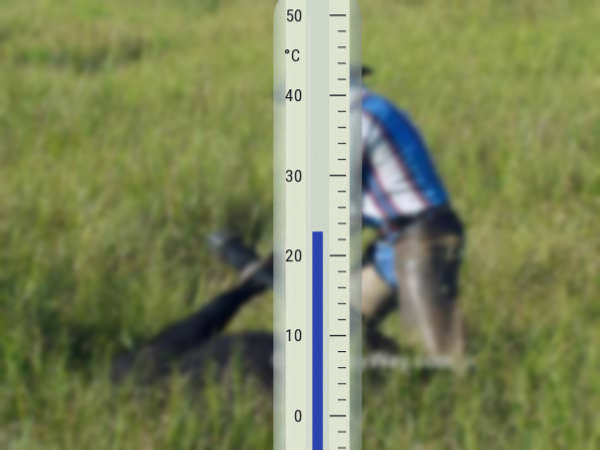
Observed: 23 °C
